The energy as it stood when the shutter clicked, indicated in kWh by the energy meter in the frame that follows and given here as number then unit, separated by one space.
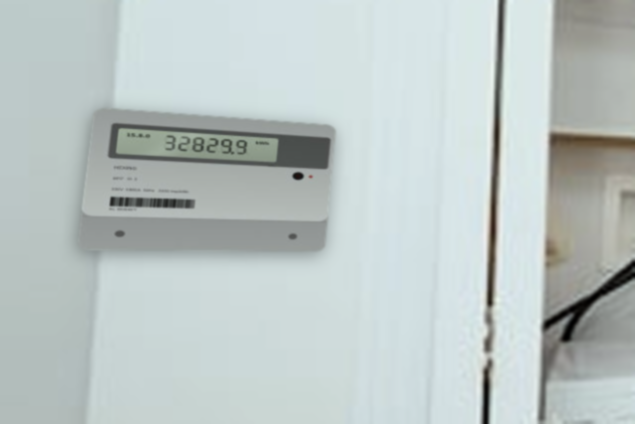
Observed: 32829.9 kWh
